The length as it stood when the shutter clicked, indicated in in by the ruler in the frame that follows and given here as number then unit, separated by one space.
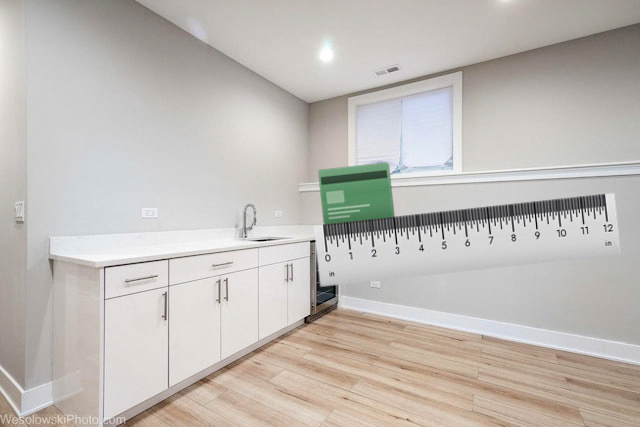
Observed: 3 in
